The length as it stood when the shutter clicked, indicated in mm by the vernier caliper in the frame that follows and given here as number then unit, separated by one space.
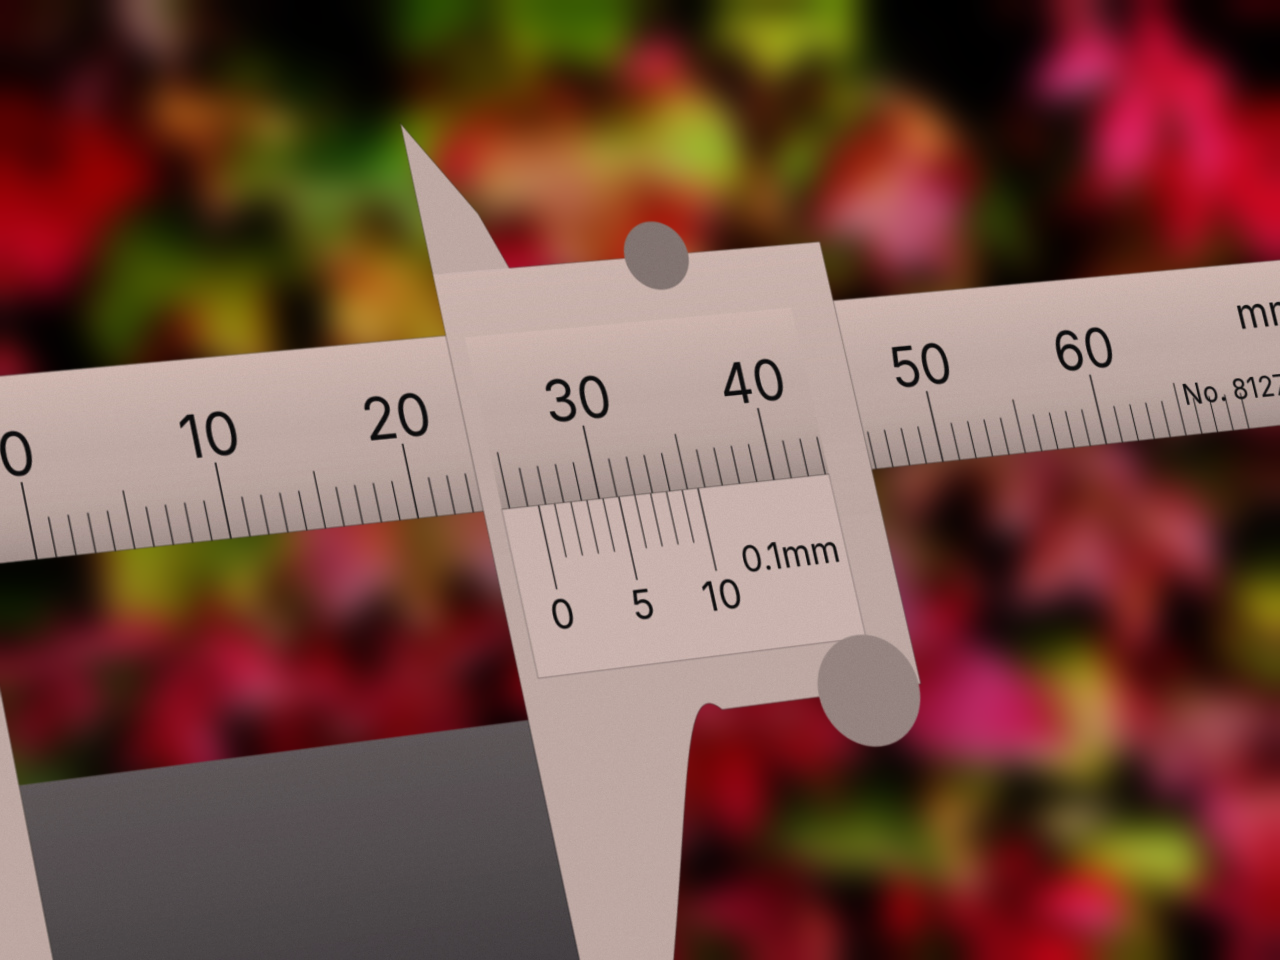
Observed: 26.6 mm
